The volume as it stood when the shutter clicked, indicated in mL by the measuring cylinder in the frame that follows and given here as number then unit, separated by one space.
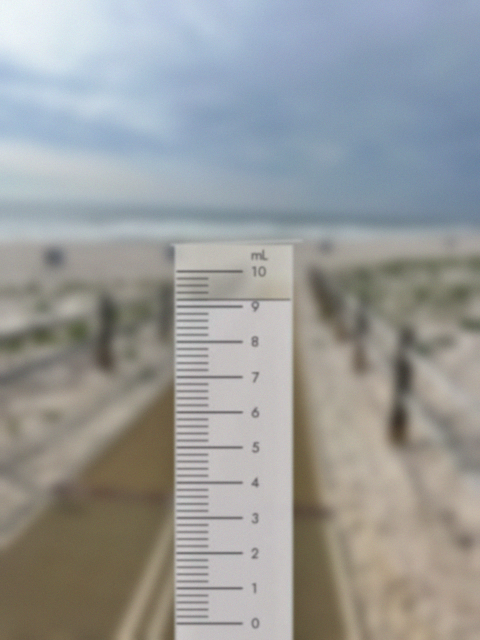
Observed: 9.2 mL
